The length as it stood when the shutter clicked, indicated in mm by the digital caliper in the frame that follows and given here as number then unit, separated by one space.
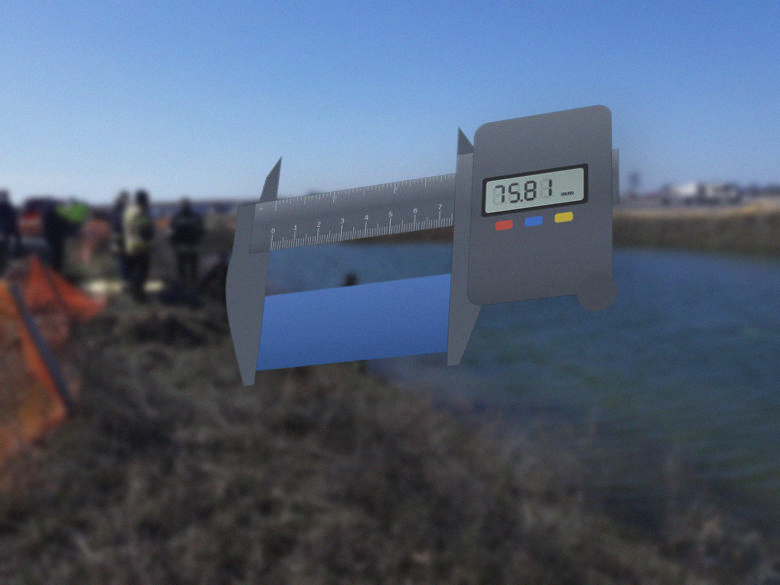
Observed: 75.81 mm
